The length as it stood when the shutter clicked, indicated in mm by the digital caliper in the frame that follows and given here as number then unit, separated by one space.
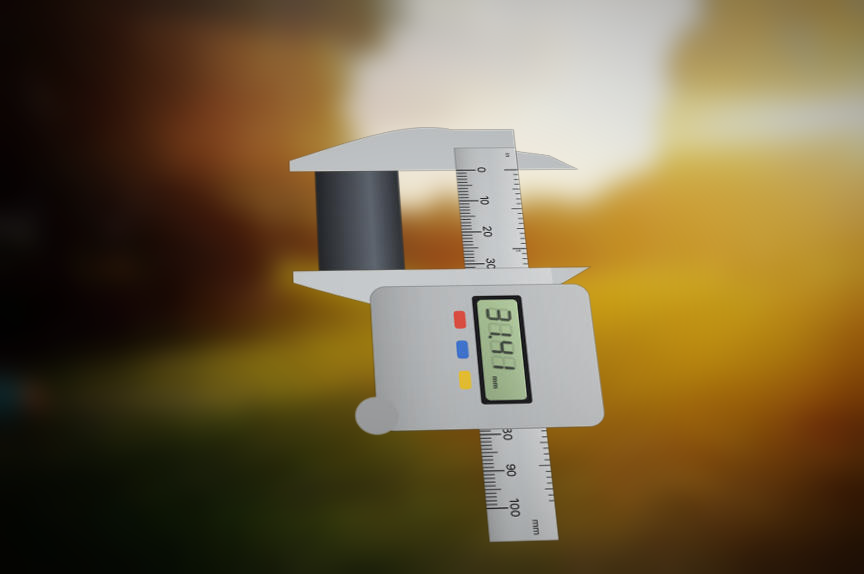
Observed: 31.41 mm
